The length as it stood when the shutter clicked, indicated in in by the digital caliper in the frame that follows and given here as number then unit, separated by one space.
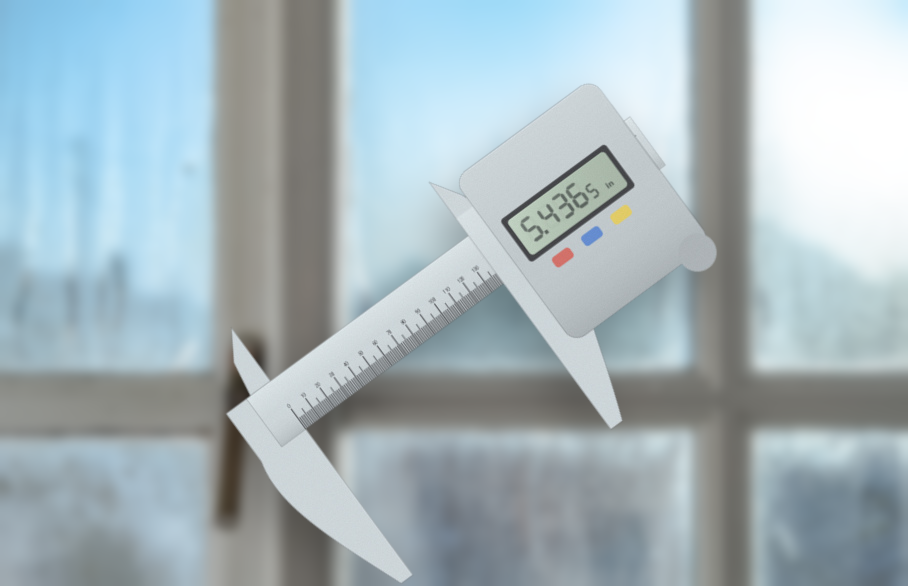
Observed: 5.4365 in
